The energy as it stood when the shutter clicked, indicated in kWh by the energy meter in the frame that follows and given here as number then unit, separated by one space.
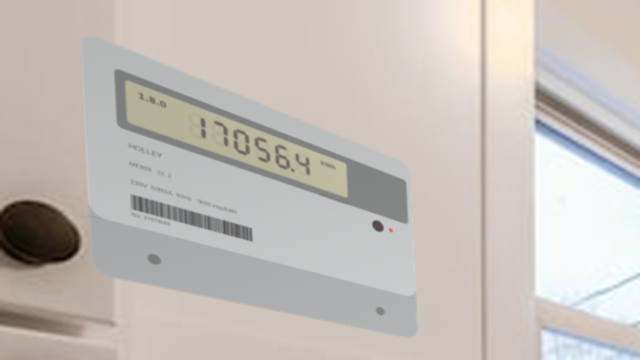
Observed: 17056.4 kWh
